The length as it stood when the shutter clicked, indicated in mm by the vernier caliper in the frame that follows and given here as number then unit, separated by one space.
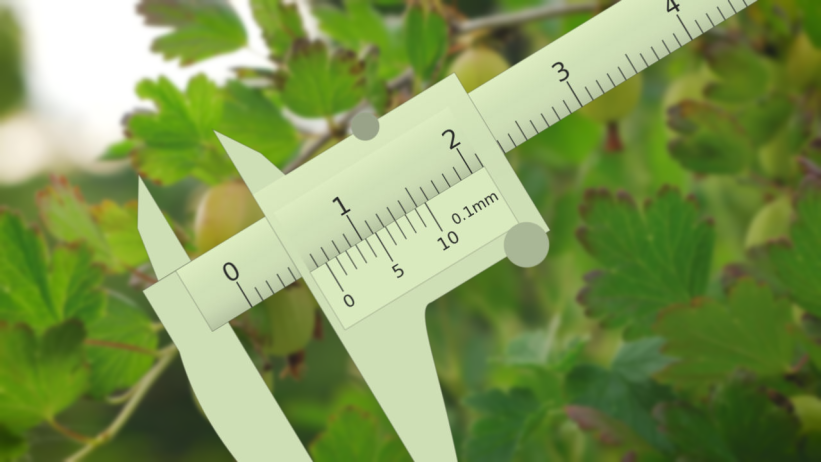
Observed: 6.7 mm
